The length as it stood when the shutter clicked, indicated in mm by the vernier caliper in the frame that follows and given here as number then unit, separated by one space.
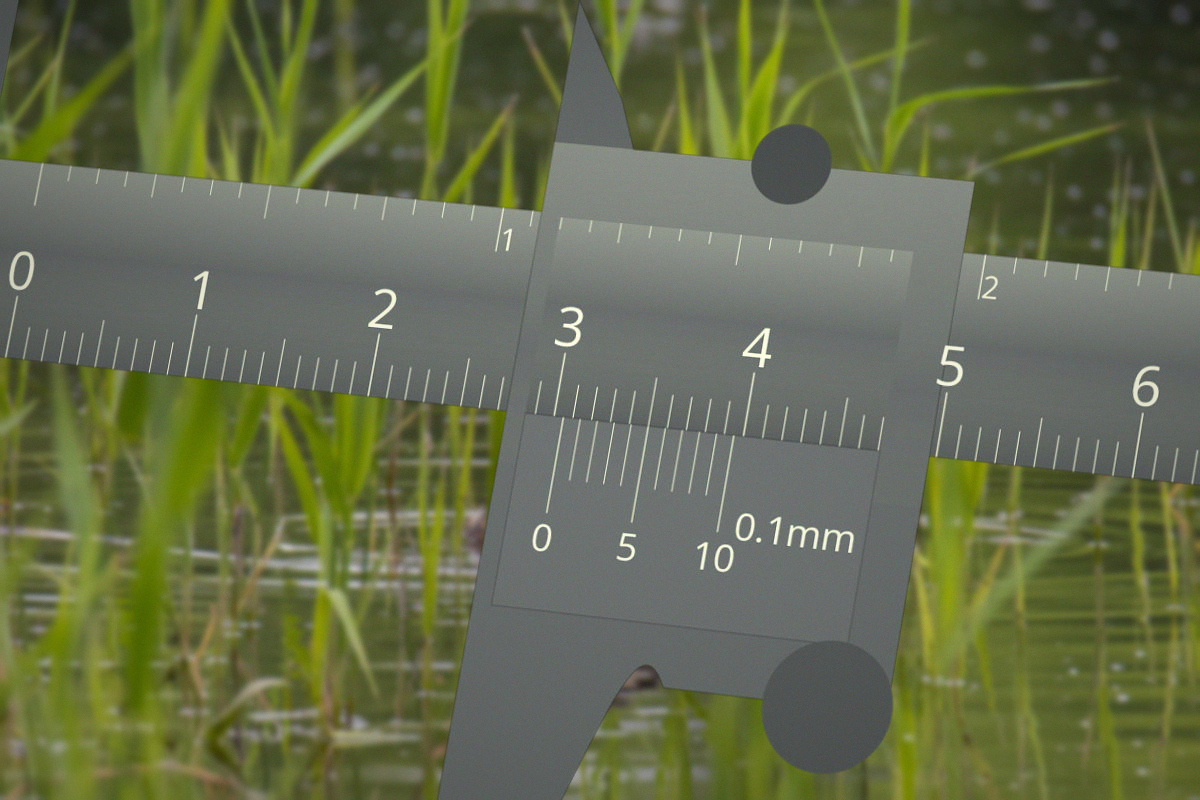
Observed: 30.5 mm
